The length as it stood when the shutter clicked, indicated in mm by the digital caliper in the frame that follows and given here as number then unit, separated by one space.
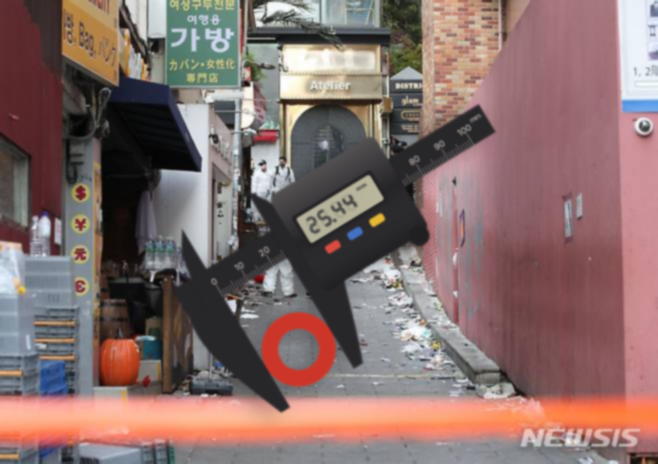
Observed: 25.44 mm
